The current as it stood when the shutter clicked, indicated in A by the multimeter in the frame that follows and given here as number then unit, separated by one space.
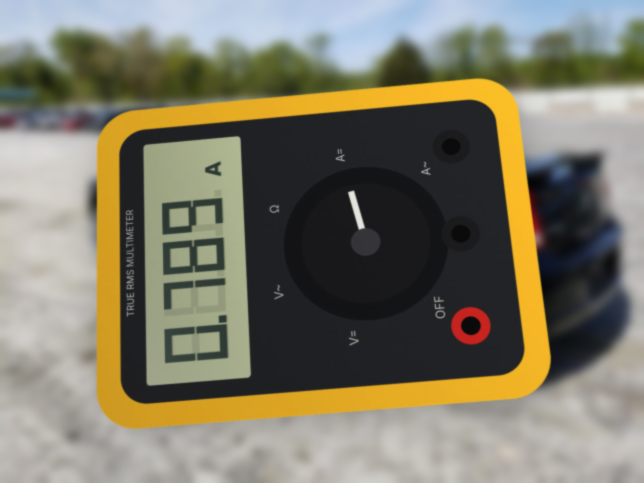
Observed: 0.789 A
